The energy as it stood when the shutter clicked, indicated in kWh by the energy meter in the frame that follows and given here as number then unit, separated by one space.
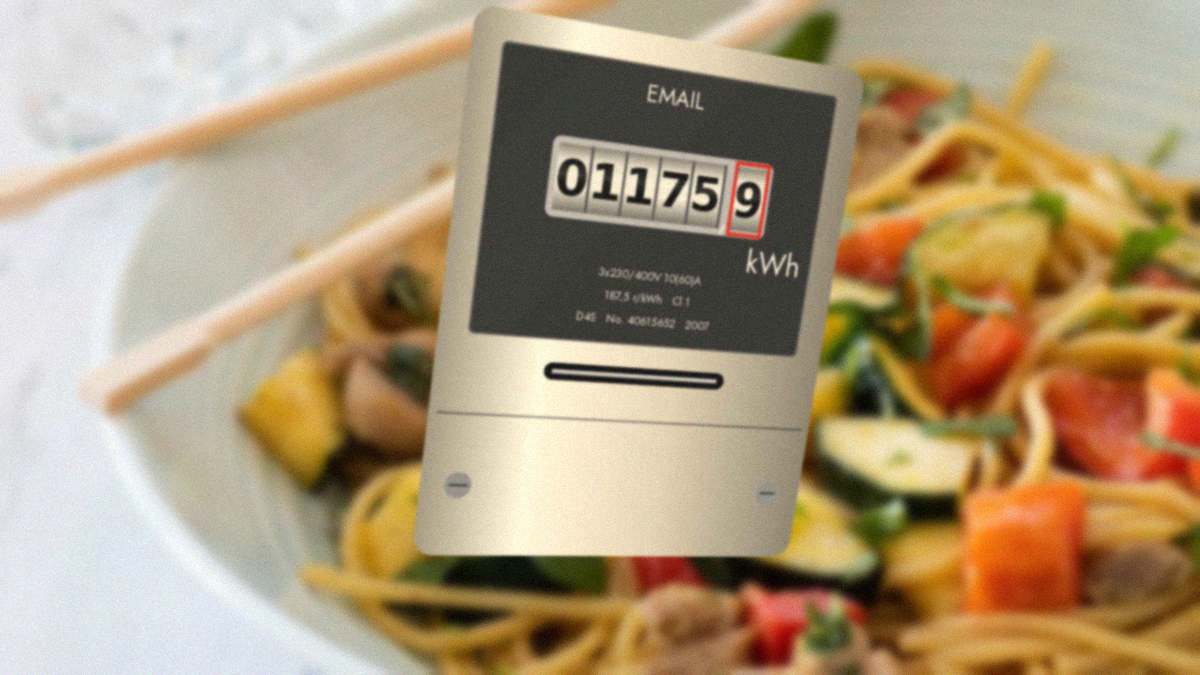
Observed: 1175.9 kWh
